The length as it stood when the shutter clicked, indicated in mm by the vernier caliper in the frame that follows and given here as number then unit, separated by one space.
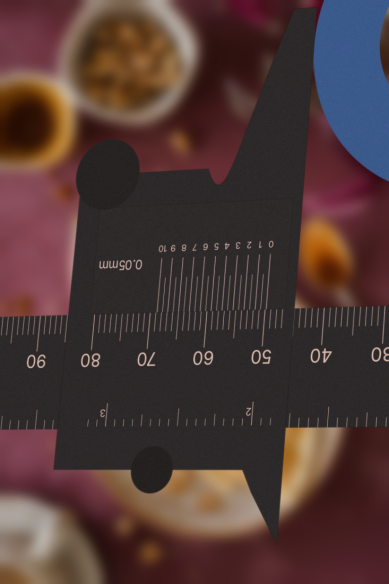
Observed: 49.8 mm
